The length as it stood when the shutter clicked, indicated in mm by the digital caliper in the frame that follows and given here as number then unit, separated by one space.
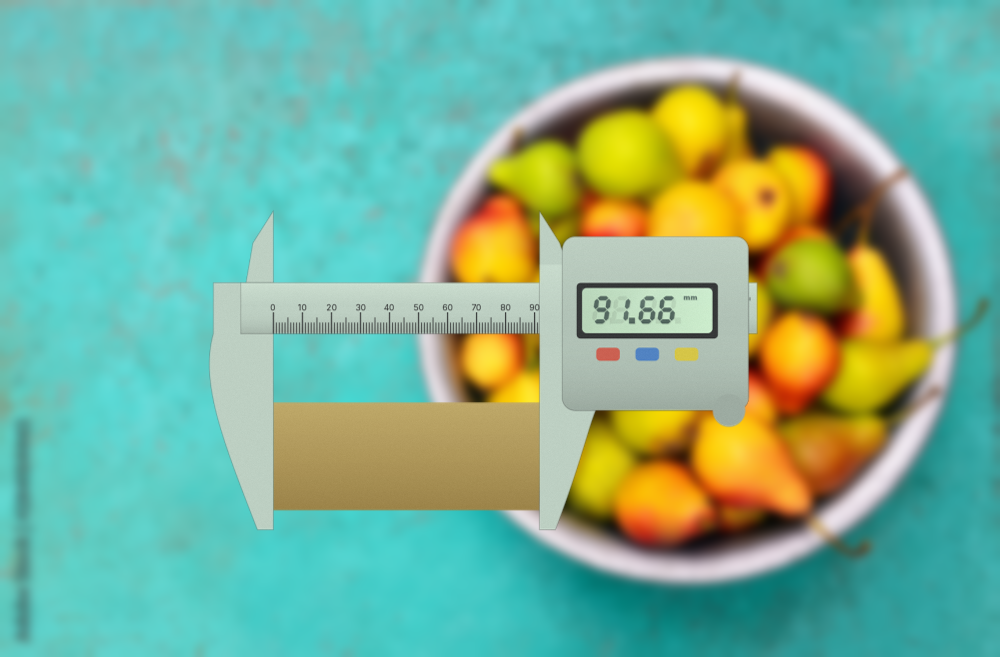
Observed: 91.66 mm
